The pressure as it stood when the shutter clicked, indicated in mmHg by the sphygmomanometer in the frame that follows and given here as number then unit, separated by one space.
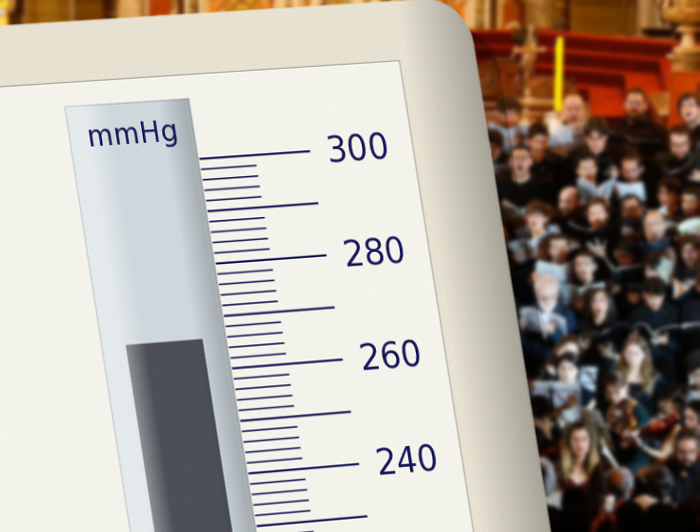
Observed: 266 mmHg
